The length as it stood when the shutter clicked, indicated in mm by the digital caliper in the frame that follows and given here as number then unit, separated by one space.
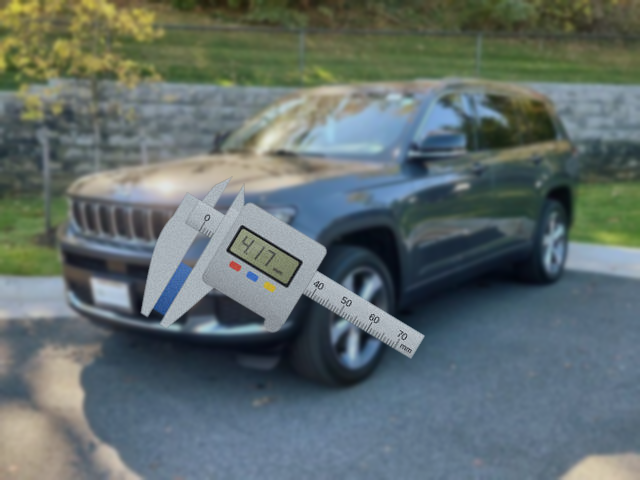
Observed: 4.17 mm
